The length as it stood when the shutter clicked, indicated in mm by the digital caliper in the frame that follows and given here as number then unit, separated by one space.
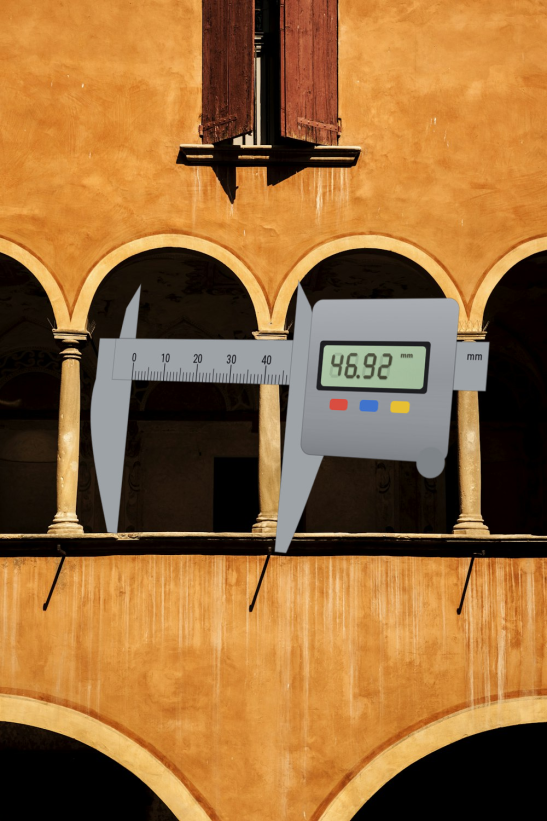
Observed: 46.92 mm
